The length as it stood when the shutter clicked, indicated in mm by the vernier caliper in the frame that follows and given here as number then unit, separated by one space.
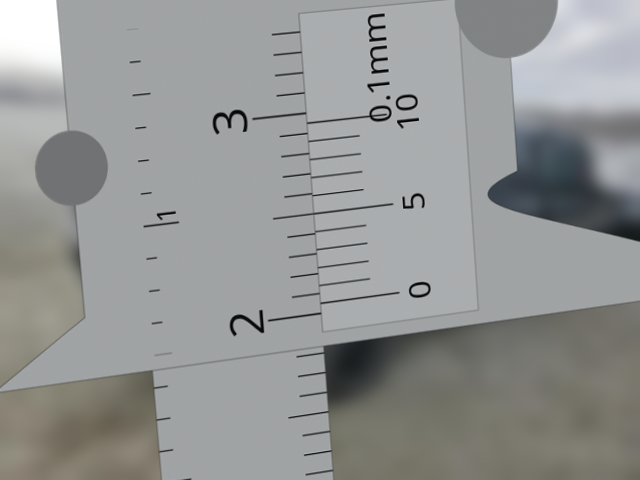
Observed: 20.5 mm
